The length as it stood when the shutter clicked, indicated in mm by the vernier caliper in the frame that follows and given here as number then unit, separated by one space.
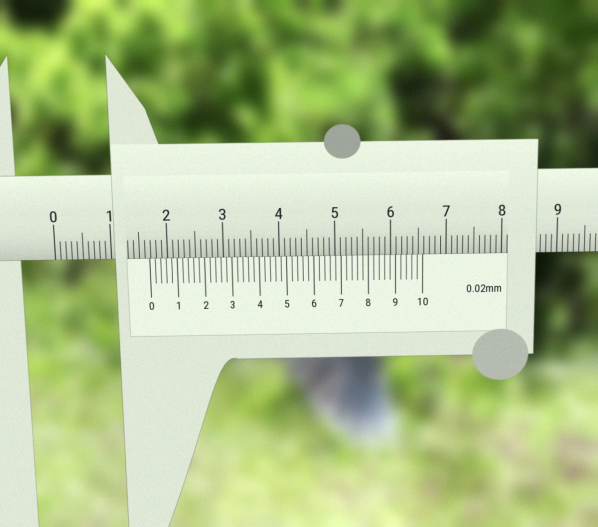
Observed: 16.8 mm
